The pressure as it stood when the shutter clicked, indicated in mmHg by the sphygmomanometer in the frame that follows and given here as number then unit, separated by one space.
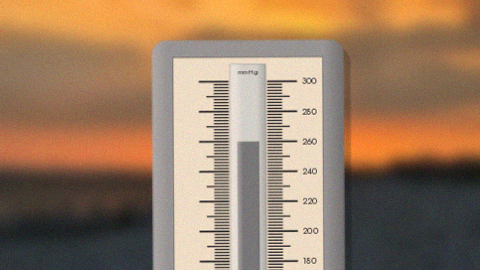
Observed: 260 mmHg
